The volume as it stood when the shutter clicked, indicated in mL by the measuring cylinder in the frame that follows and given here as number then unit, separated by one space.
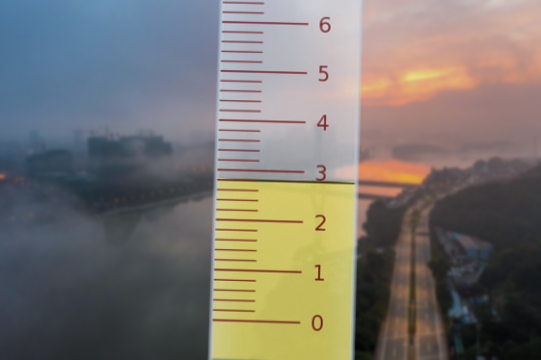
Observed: 2.8 mL
